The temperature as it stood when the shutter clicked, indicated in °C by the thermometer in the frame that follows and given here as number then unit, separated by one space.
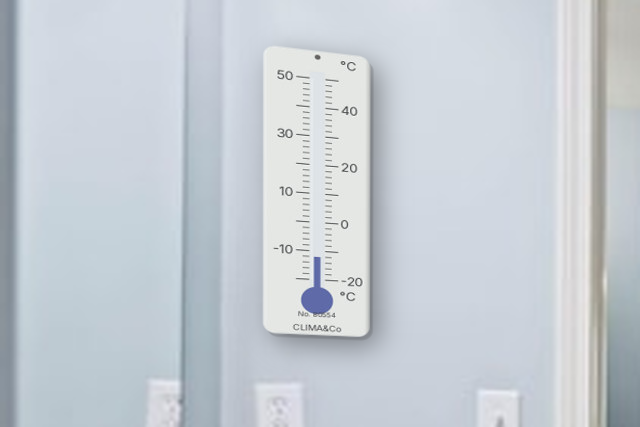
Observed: -12 °C
